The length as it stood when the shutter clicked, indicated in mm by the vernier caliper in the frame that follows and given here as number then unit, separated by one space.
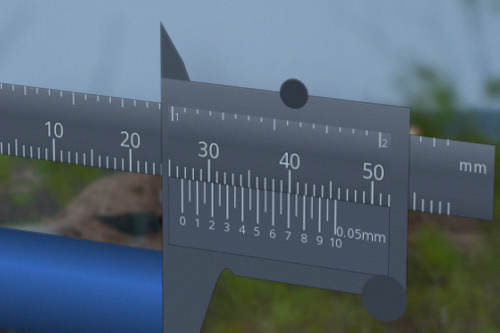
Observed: 26.6 mm
